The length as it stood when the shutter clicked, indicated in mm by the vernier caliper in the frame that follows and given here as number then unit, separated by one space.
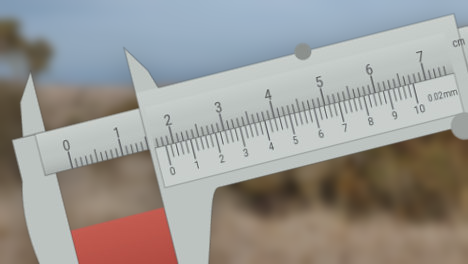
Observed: 18.5 mm
